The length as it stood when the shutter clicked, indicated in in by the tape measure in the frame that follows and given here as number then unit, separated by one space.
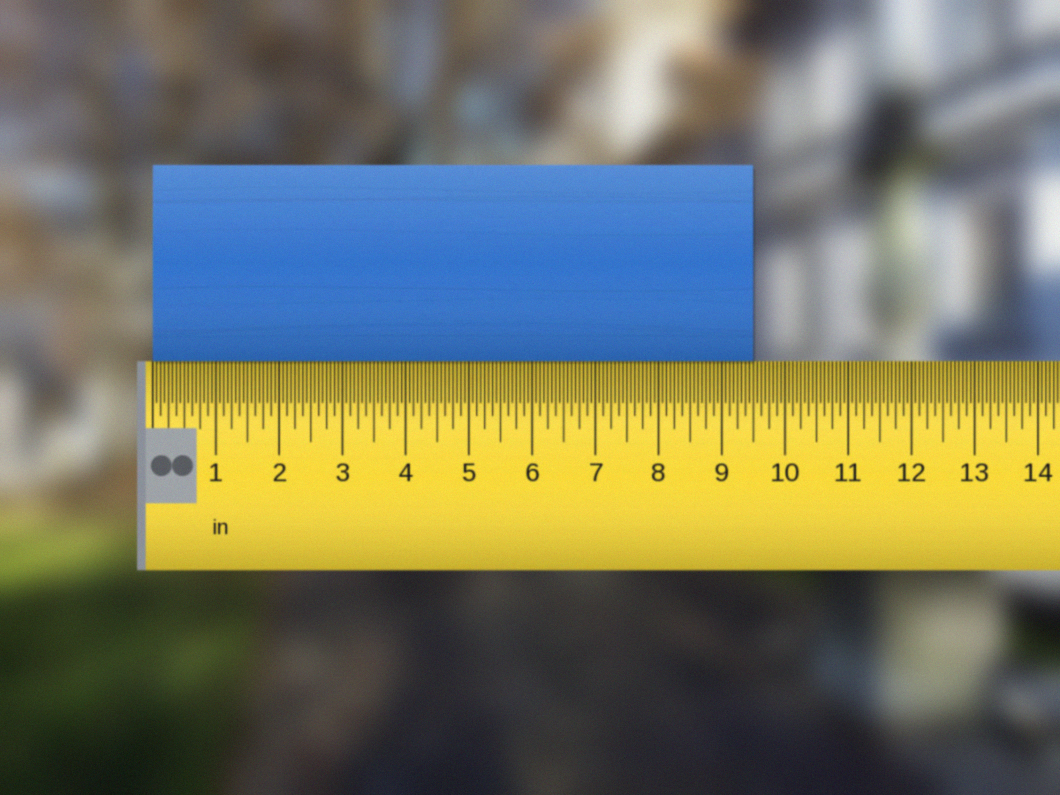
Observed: 9.5 in
